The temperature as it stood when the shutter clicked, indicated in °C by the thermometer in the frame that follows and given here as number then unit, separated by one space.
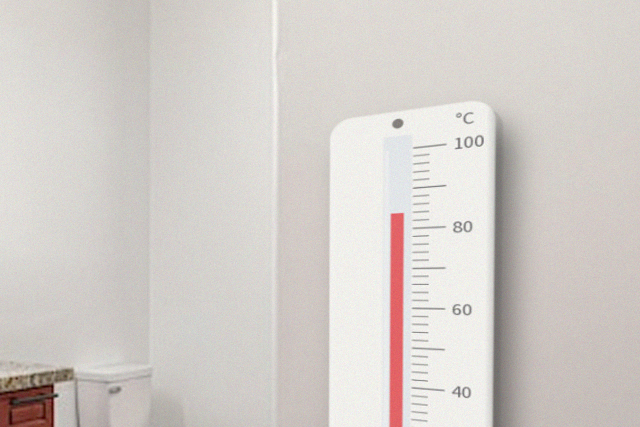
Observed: 84 °C
